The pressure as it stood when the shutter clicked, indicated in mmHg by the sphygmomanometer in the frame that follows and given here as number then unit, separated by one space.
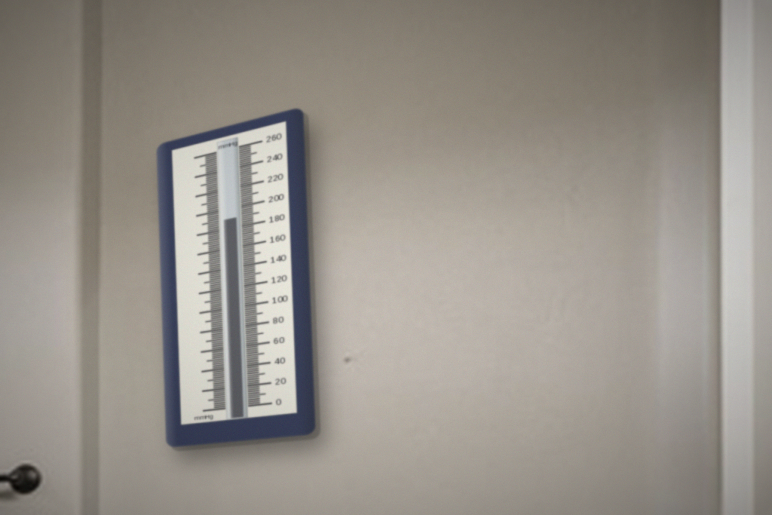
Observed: 190 mmHg
